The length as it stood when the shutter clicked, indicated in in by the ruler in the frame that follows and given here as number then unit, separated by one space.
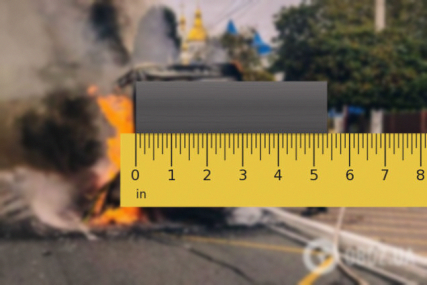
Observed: 5.375 in
